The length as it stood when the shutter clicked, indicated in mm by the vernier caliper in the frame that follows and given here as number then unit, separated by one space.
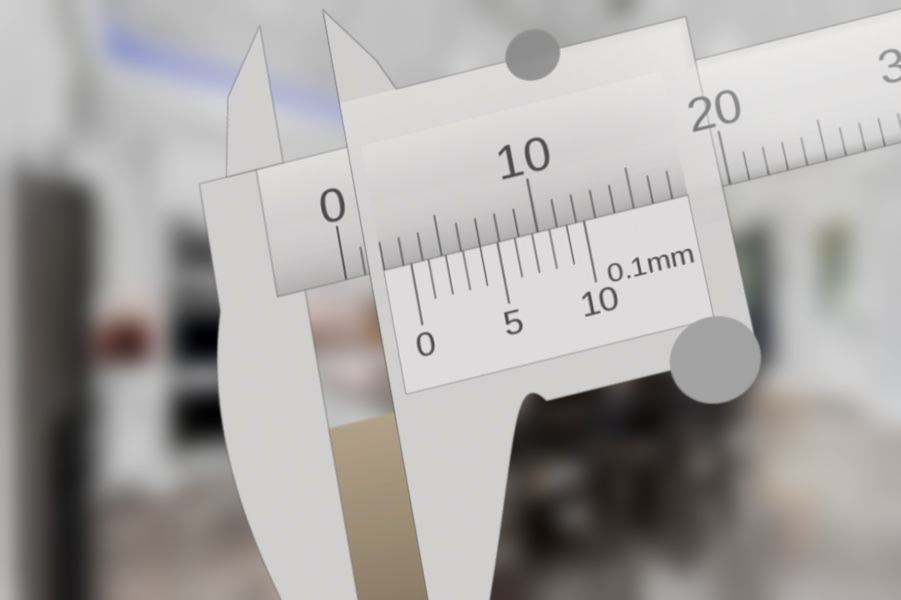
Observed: 3.4 mm
